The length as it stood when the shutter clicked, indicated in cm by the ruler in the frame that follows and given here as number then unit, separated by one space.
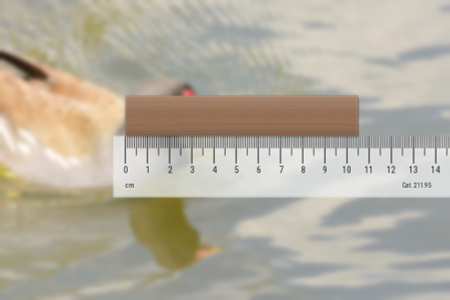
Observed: 10.5 cm
